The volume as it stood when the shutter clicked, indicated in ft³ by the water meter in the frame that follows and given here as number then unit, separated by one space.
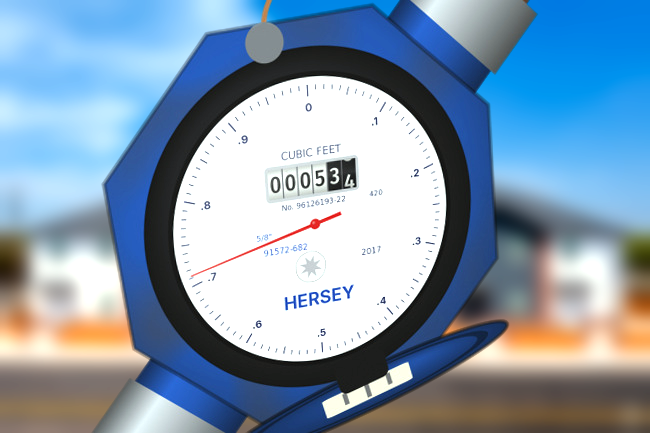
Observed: 533.71 ft³
